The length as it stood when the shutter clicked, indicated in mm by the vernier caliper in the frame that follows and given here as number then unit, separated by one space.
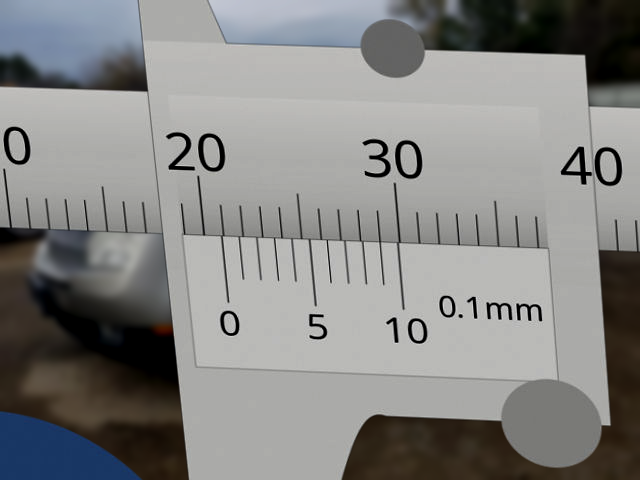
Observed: 20.9 mm
